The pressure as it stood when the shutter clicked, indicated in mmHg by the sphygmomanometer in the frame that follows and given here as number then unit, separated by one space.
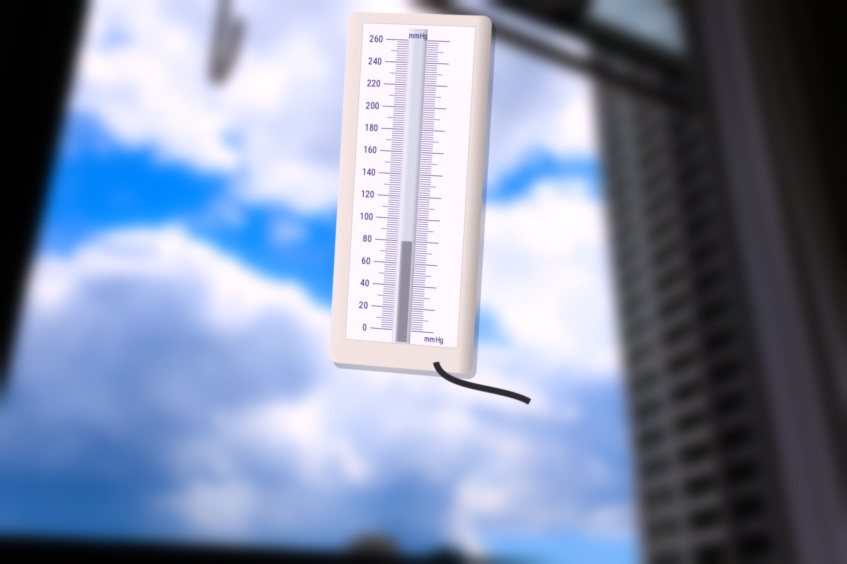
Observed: 80 mmHg
